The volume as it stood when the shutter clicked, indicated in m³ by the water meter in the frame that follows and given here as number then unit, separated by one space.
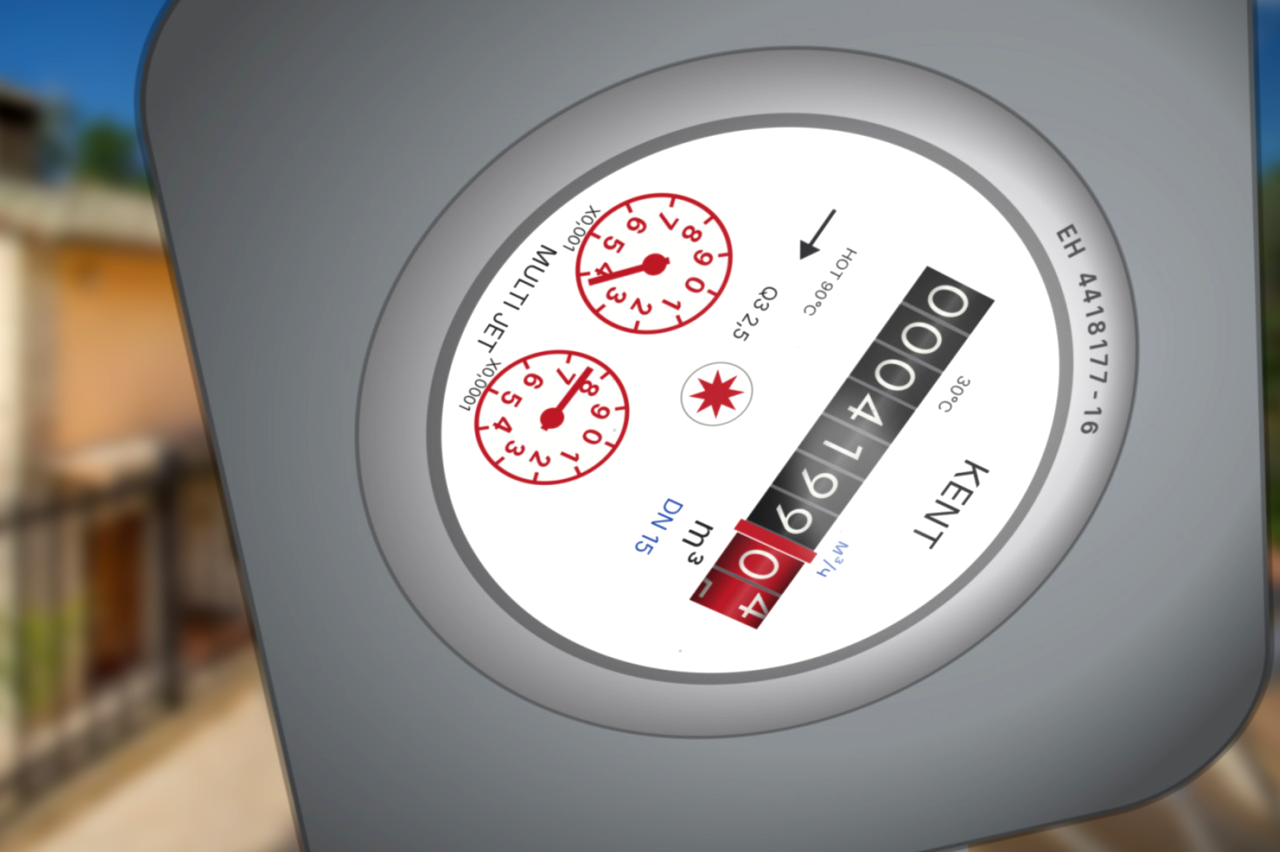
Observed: 4199.0437 m³
